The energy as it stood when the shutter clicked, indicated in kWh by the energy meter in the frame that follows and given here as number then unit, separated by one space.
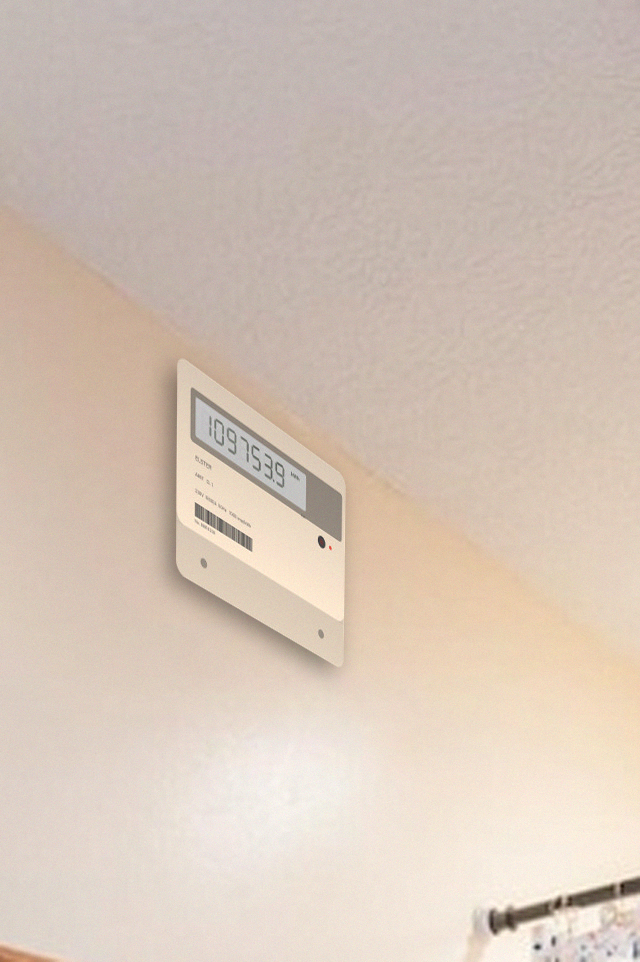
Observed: 109753.9 kWh
